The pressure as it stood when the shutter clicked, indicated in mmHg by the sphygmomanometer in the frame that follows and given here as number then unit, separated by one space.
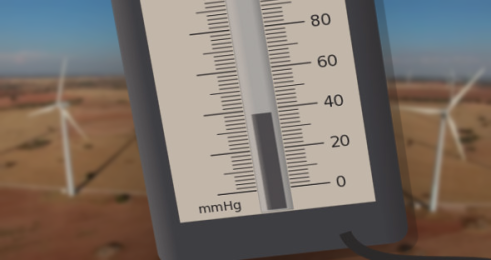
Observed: 38 mmHg
